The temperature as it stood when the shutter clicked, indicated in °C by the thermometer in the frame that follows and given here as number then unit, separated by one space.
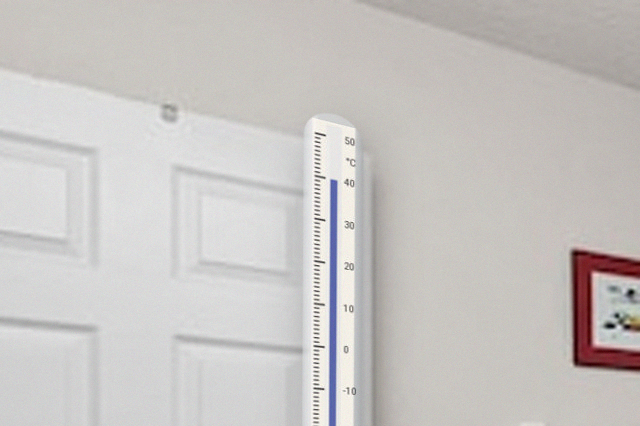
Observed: 40 °C
